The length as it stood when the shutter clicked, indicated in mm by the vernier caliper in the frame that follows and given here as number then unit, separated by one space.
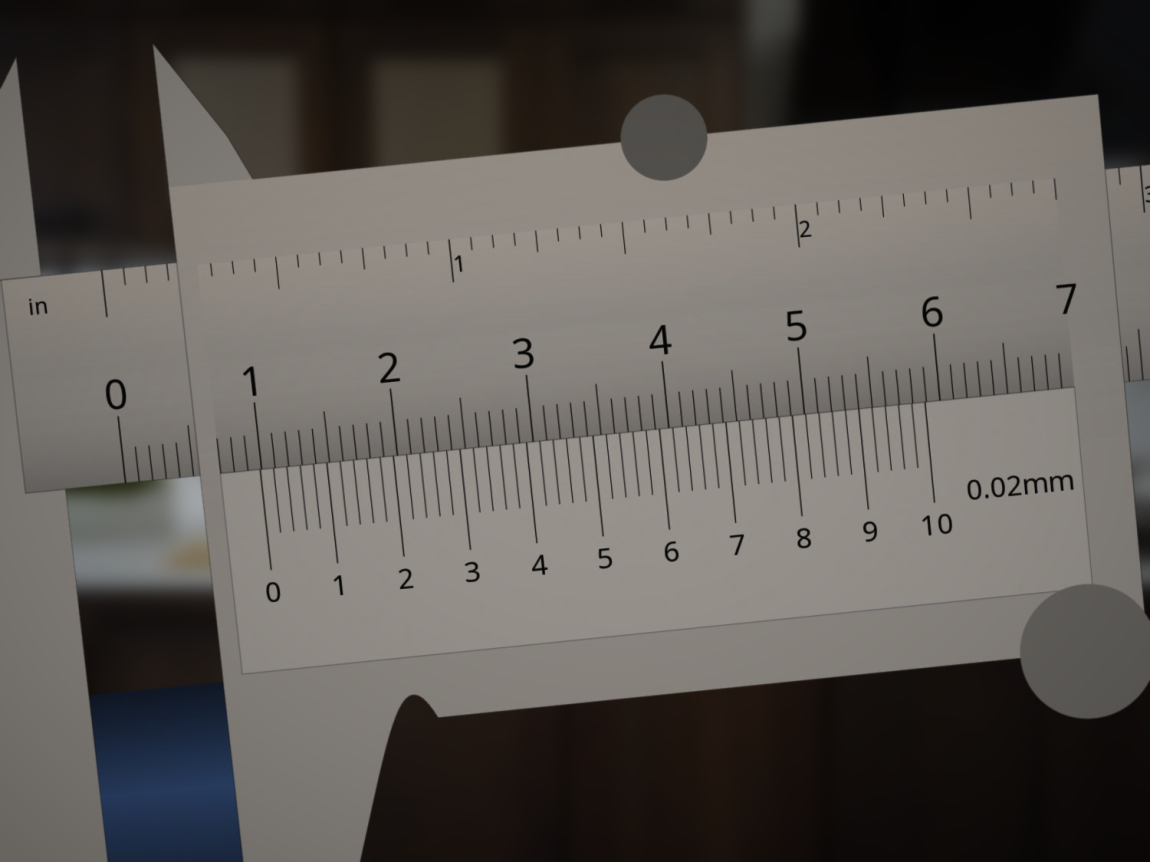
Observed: 9.9 mm
